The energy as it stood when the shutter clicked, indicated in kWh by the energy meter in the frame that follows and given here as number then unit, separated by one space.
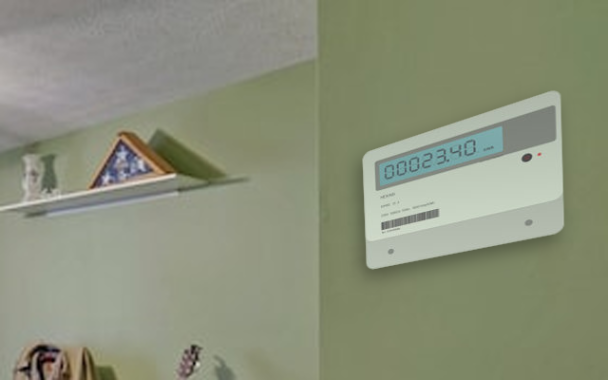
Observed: 23.40 kWh
